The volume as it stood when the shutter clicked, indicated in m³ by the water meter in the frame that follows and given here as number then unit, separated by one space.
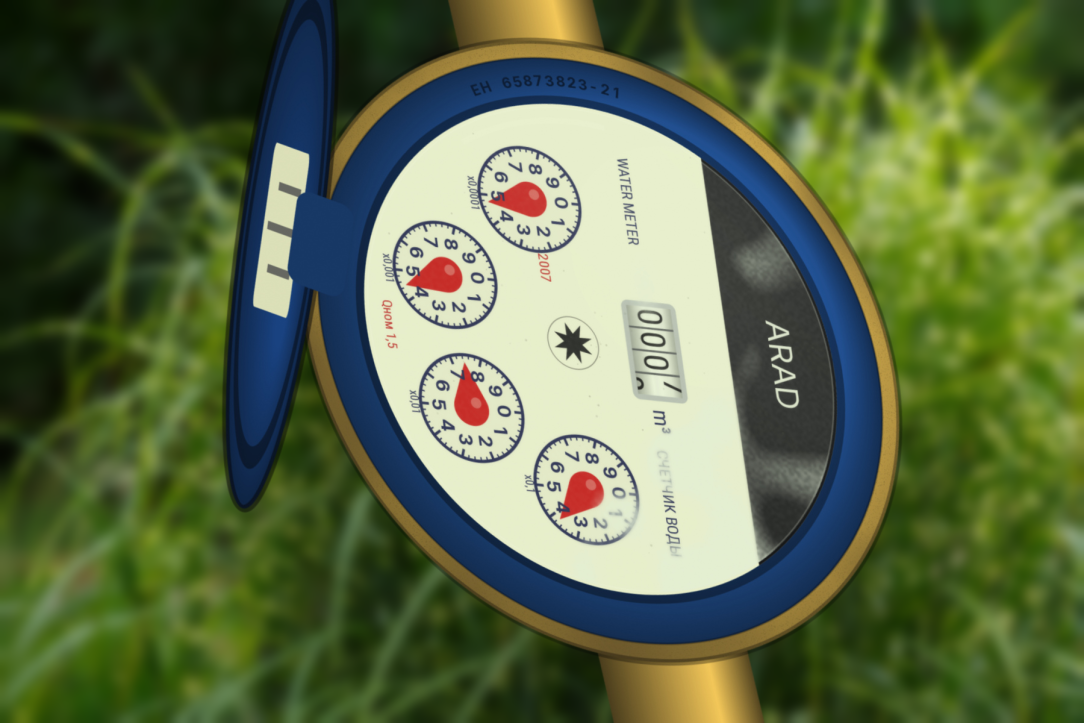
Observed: 7.3744 m³
